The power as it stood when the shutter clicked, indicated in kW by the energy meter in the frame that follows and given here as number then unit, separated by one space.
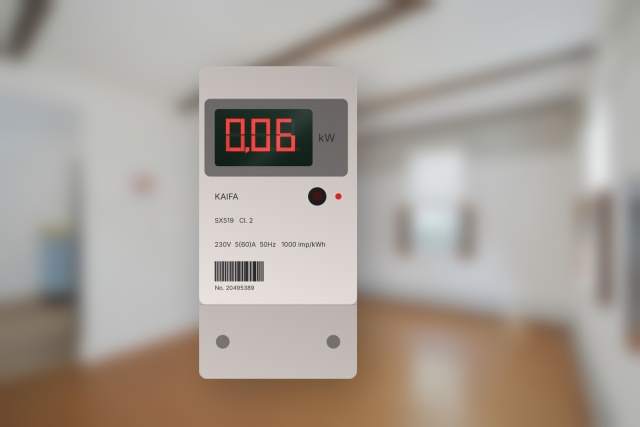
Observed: 0.06 kW
